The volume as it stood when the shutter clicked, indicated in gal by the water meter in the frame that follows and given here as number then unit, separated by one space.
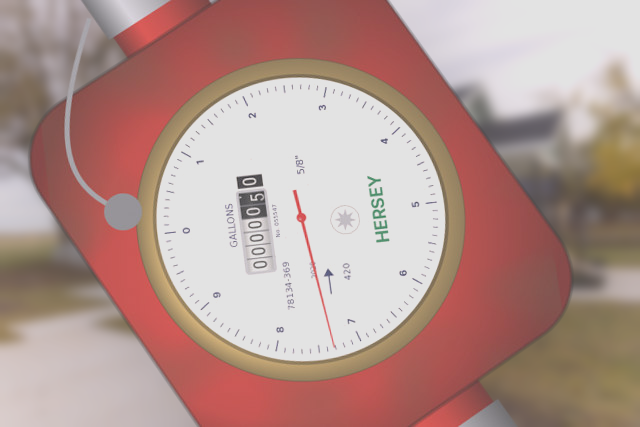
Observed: 47.3 gal
